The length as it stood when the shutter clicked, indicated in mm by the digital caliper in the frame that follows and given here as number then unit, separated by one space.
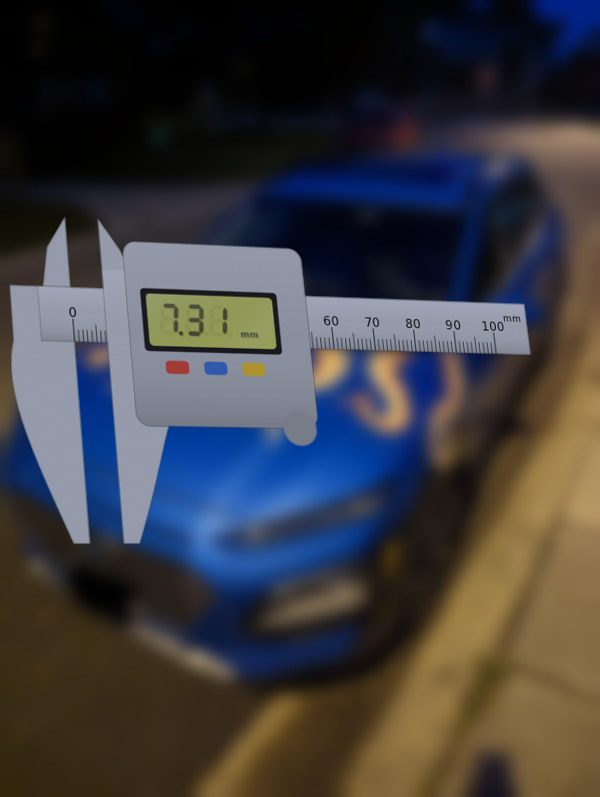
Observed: 7.31 mm
